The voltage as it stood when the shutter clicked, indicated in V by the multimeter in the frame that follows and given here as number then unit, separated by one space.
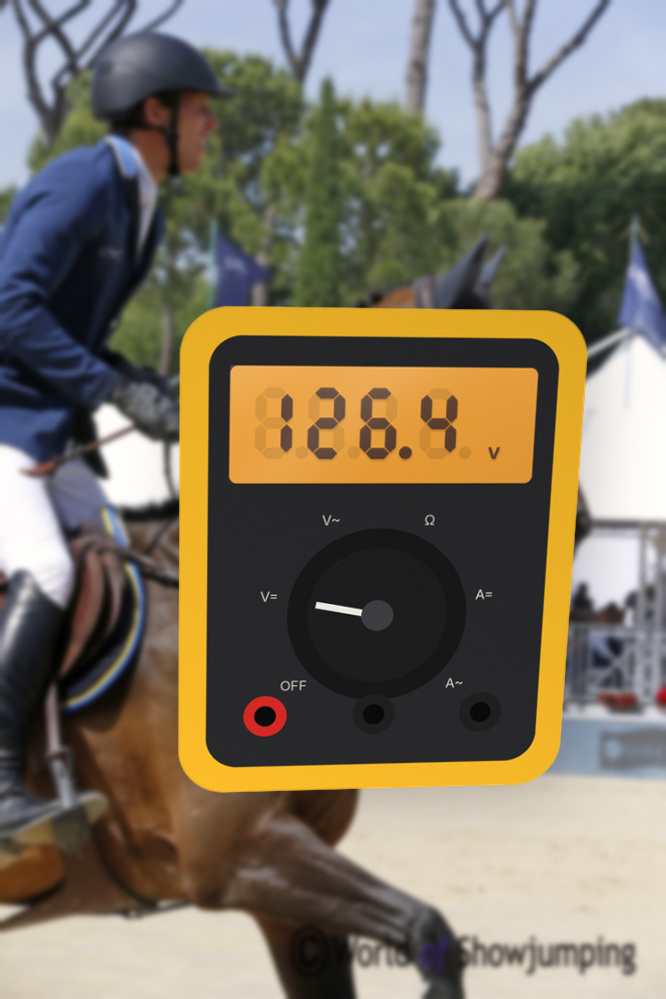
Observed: 126.4 V
